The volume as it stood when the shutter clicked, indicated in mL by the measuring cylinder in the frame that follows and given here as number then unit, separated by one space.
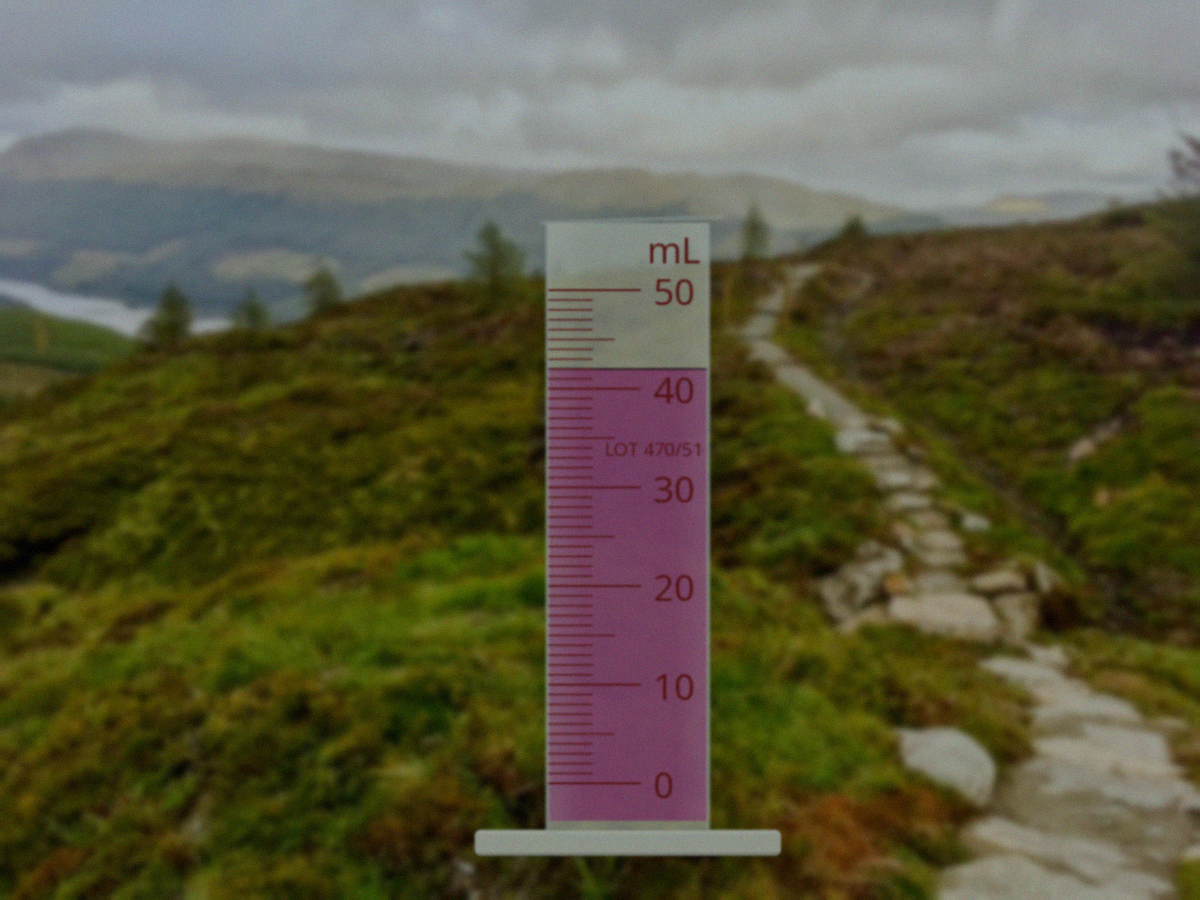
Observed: 42 mL
